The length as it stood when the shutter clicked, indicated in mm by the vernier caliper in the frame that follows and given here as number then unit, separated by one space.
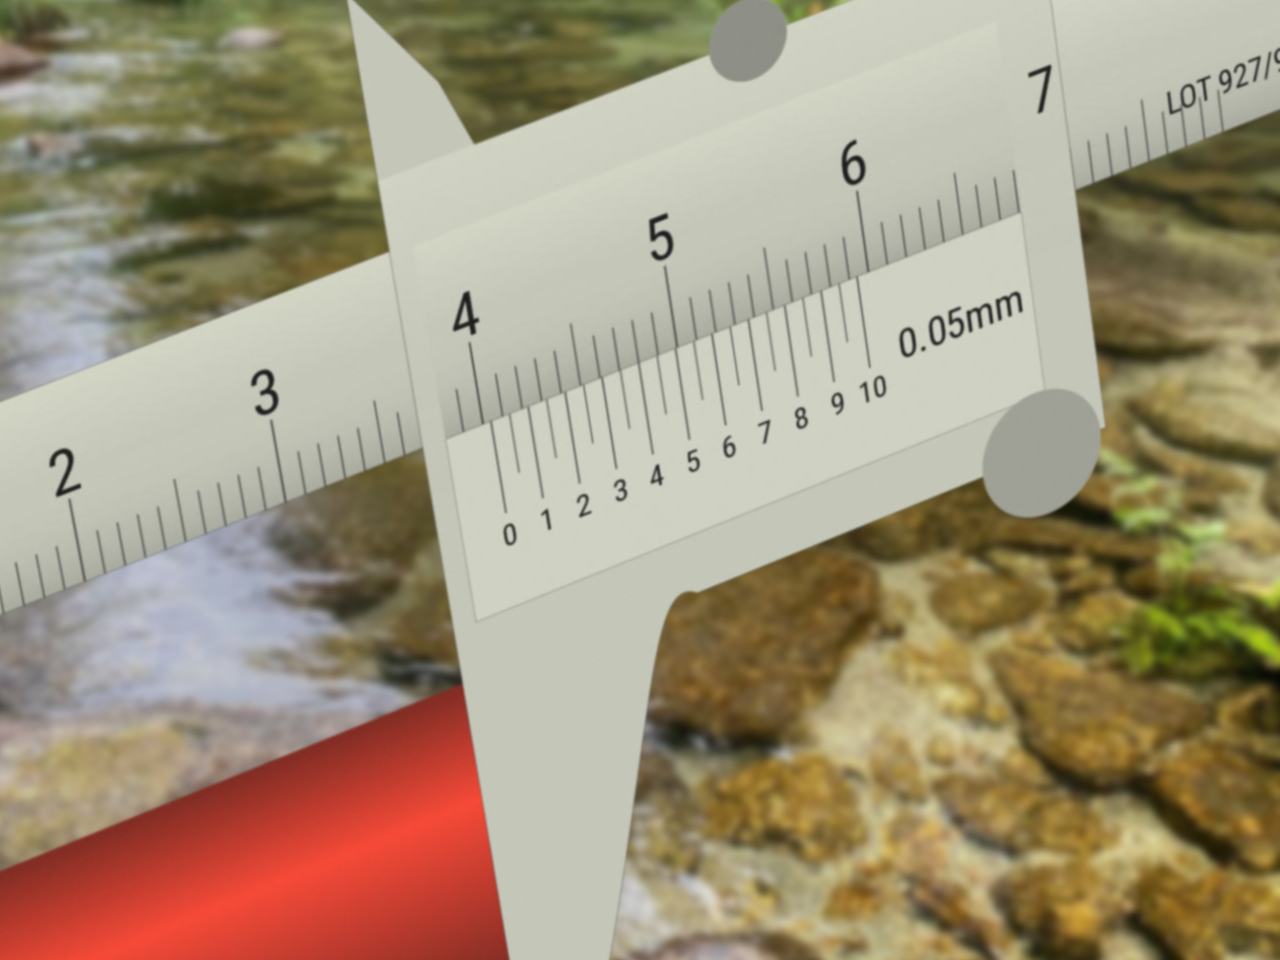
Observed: 40.4 mm
